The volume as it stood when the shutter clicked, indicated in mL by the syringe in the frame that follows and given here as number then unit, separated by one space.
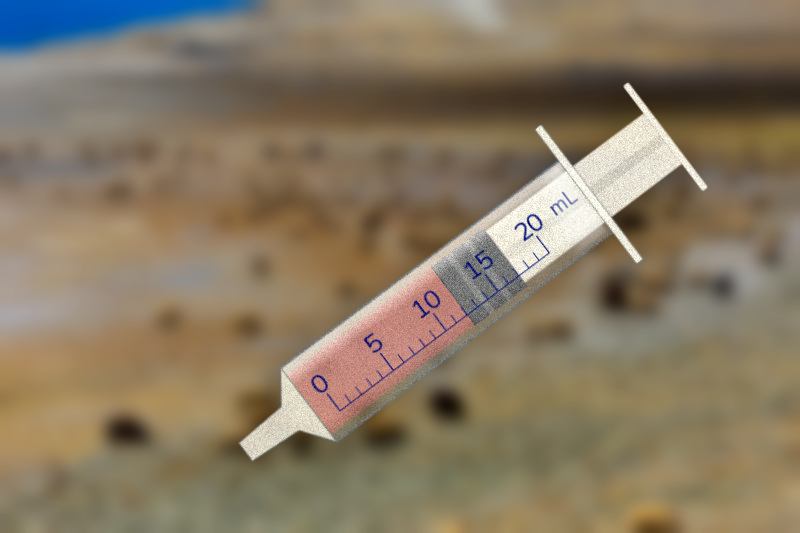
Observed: 12 mL
